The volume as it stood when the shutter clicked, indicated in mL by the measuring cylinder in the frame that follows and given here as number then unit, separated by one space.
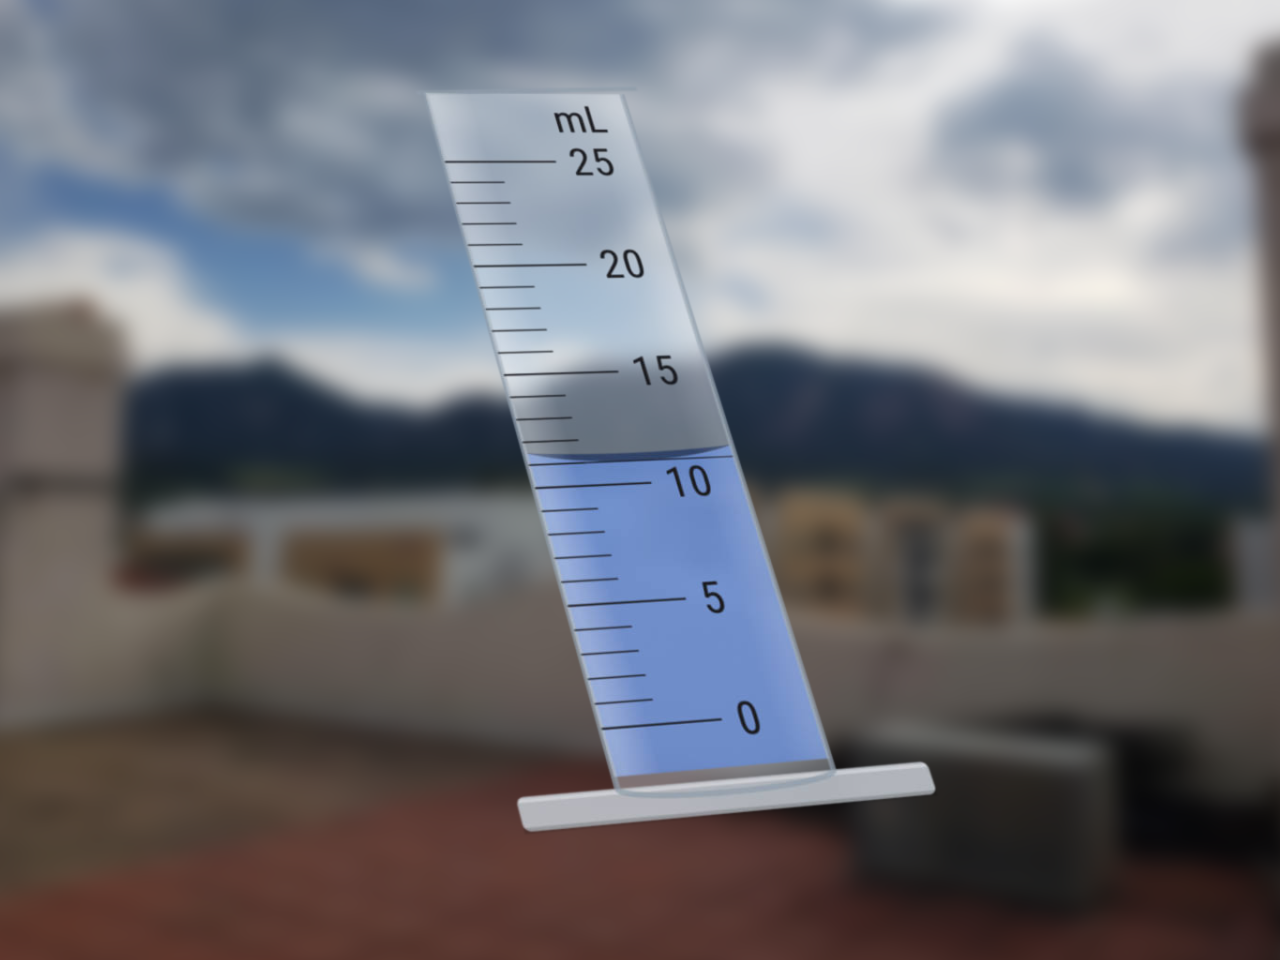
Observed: 11 mL
